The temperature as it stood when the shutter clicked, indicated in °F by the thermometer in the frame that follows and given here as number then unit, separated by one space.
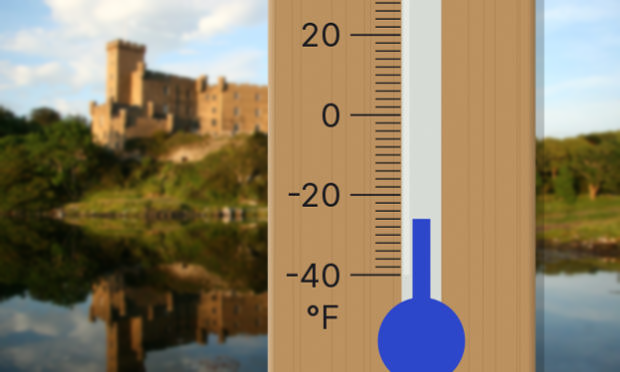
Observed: -26 °F
